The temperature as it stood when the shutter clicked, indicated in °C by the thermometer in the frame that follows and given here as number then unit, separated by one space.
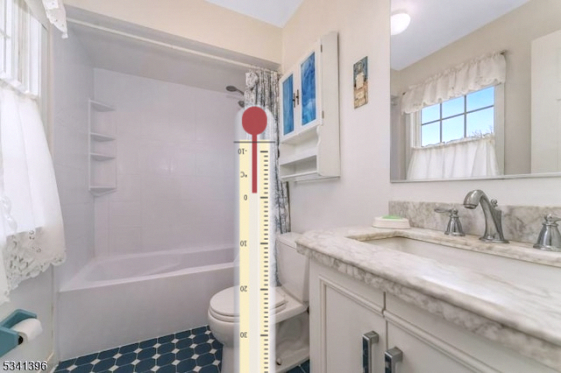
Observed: -1 °C
